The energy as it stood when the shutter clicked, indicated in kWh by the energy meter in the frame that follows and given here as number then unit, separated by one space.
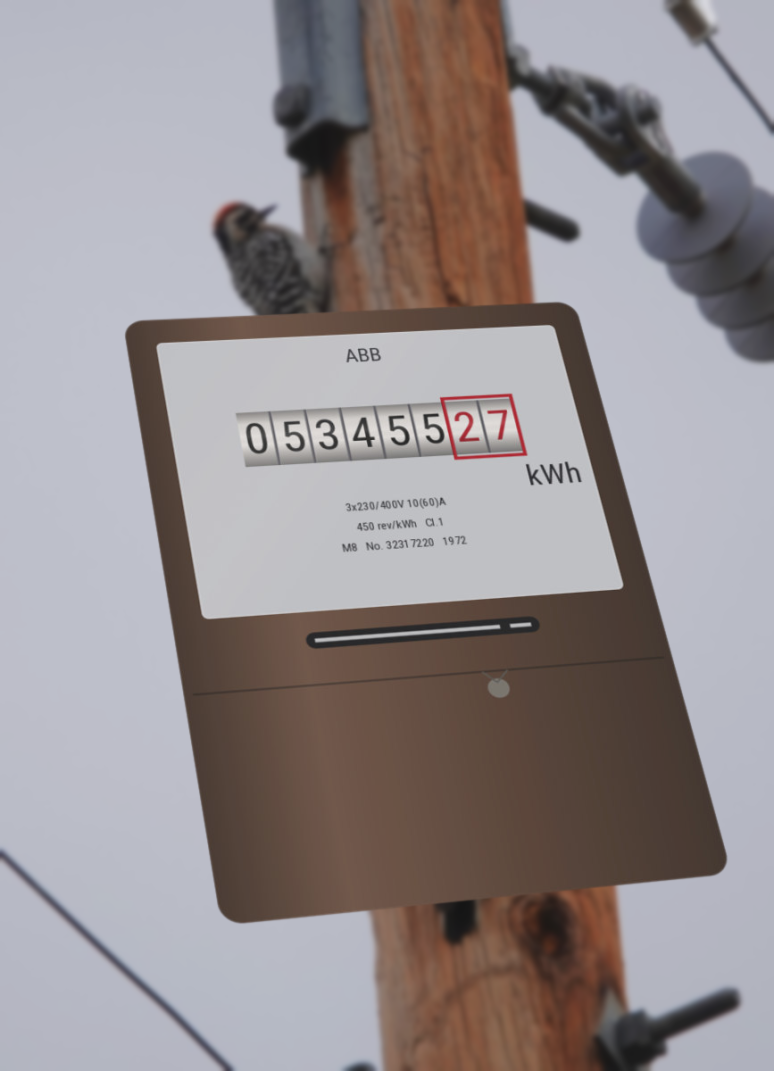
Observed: 53455.27 kWh
